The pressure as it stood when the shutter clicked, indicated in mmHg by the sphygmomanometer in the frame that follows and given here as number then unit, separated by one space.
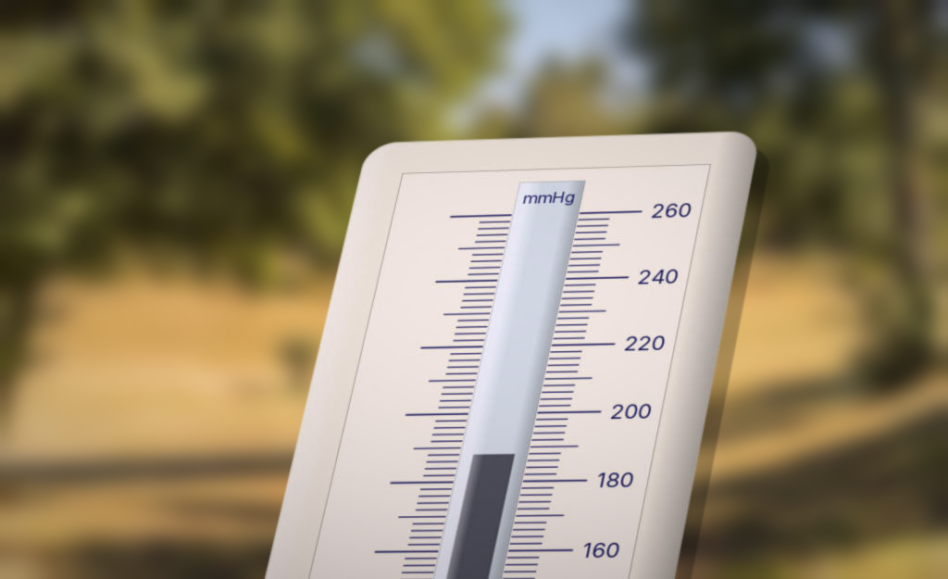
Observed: 188 mmHg
